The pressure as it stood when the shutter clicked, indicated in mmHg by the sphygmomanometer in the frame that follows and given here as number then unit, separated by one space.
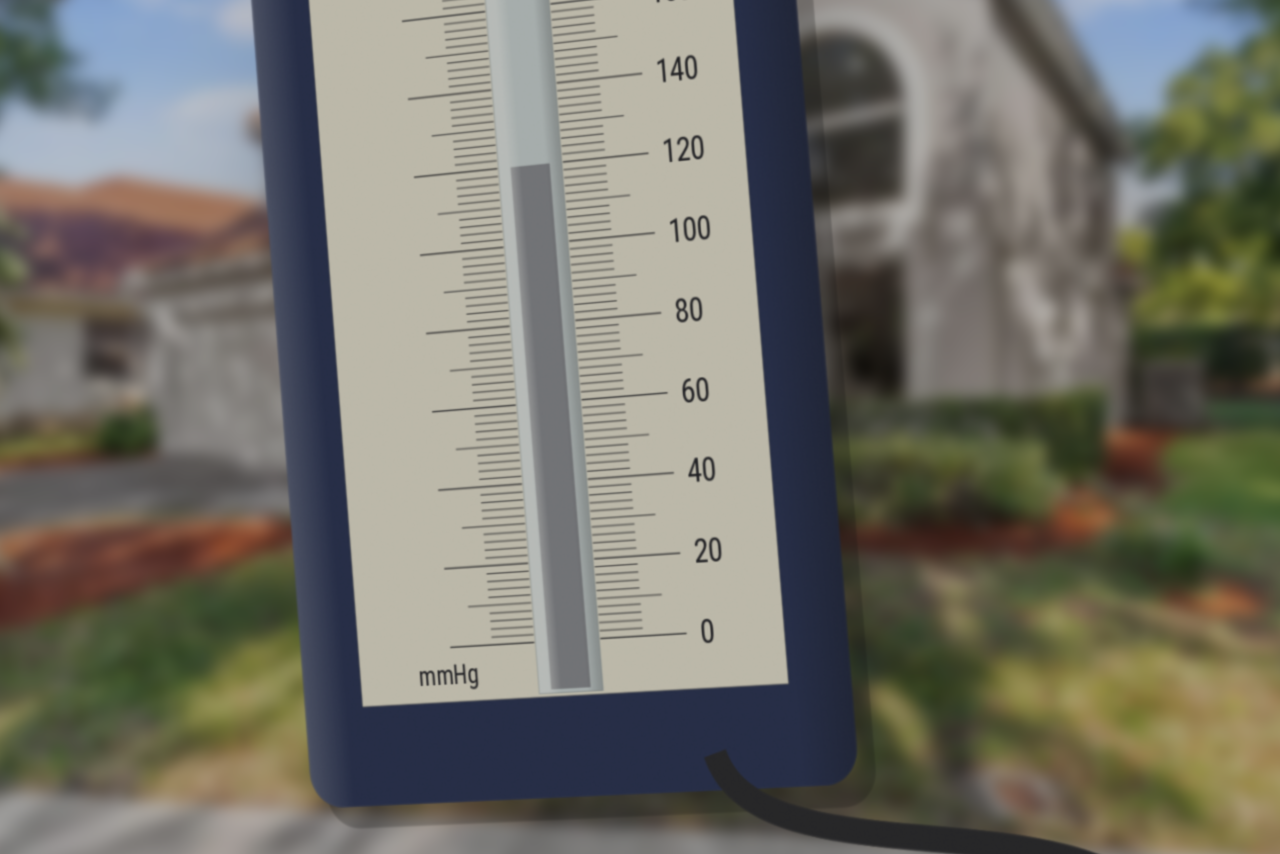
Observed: 120 mmHg
